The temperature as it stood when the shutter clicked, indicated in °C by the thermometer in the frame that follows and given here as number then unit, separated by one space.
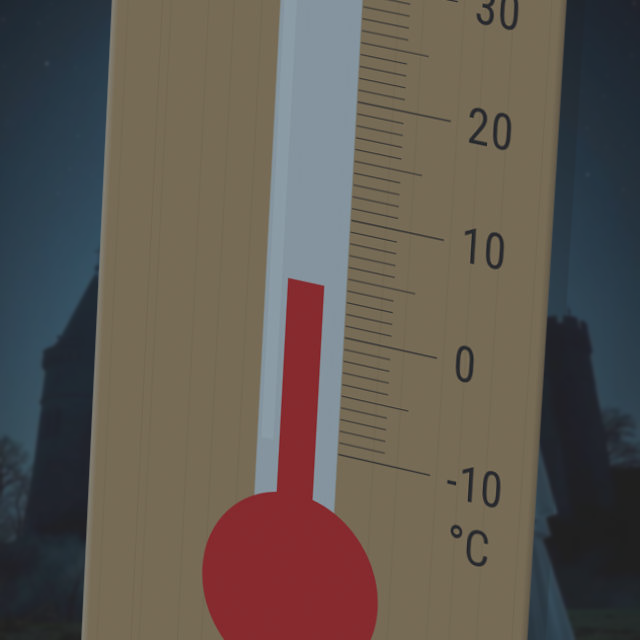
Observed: 4 °C
